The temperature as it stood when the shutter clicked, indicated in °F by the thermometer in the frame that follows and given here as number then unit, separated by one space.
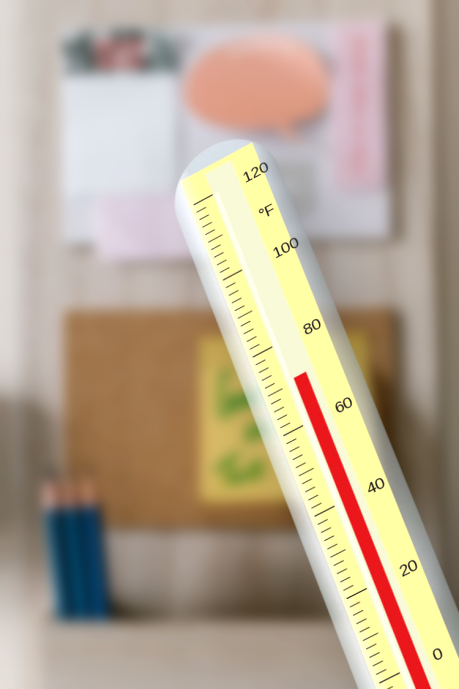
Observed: 71 °F
